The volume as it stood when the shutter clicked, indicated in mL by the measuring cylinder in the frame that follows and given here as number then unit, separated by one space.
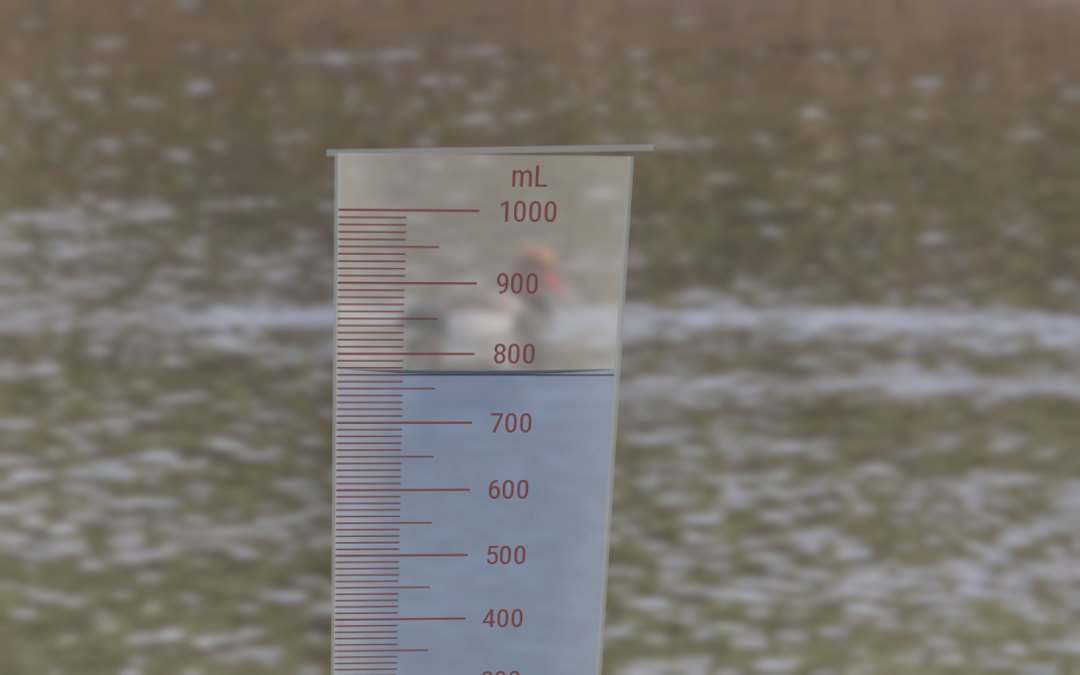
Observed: 770 mL
